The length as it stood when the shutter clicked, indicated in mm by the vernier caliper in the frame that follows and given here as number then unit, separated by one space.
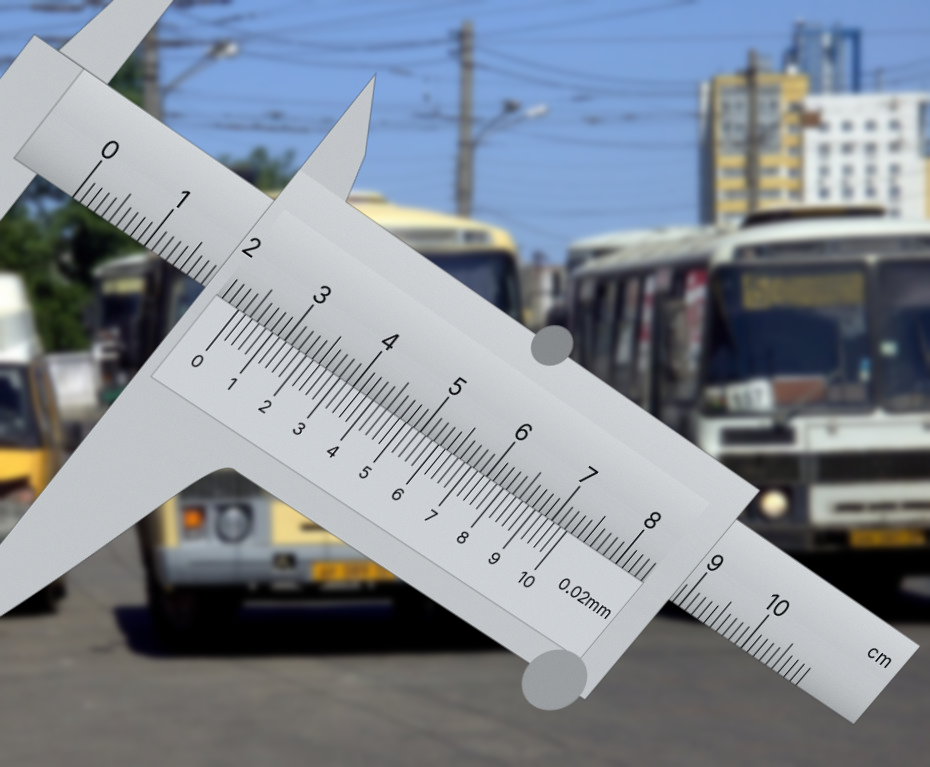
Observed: 23.4 mm
